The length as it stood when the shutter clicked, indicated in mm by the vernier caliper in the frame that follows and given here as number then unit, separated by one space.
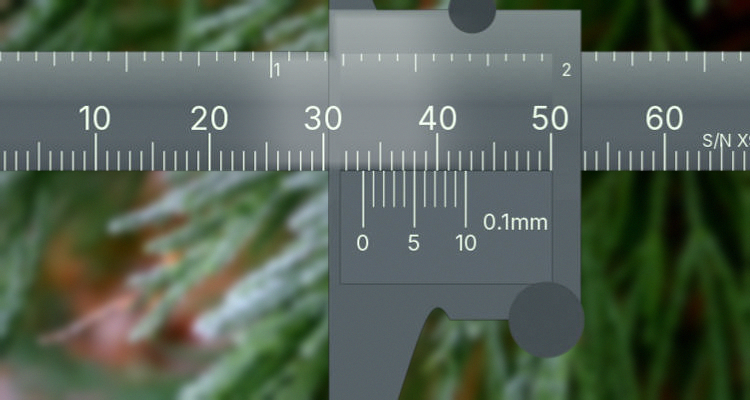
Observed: 33.5 mm
